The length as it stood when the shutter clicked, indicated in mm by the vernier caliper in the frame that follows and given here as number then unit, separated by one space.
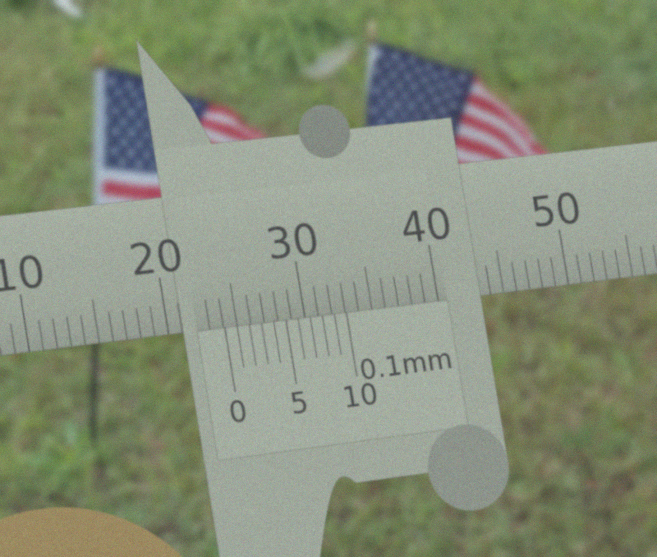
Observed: 24.1 mm
